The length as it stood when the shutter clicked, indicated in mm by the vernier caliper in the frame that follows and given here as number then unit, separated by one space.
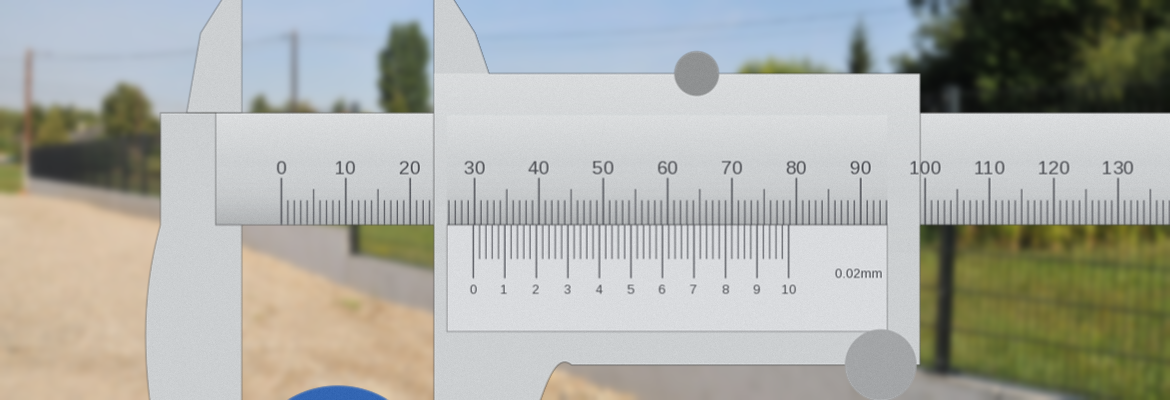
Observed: 29.8 mm
